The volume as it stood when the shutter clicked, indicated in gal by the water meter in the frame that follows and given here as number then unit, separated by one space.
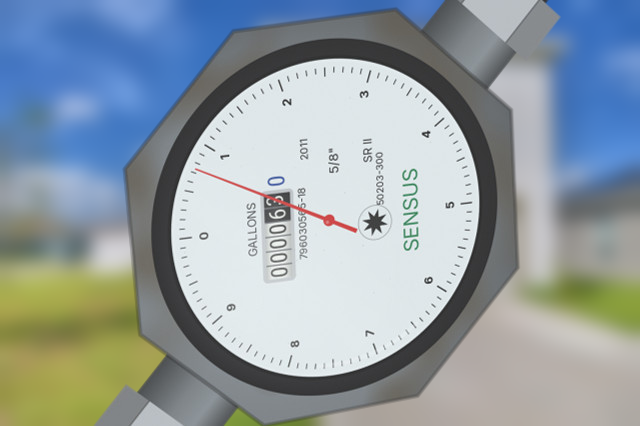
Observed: 630.7 gal
